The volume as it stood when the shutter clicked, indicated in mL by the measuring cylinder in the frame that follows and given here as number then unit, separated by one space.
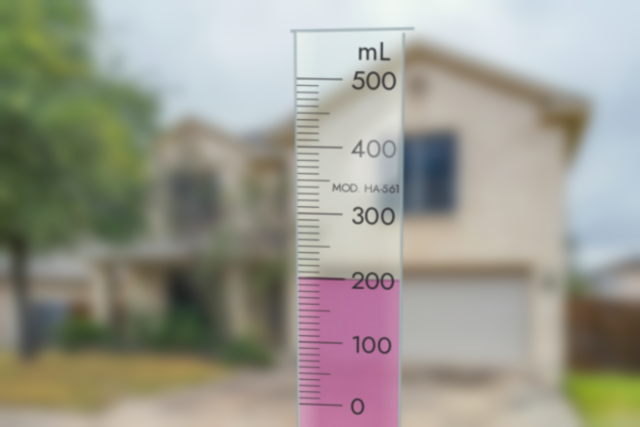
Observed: 200 mL
